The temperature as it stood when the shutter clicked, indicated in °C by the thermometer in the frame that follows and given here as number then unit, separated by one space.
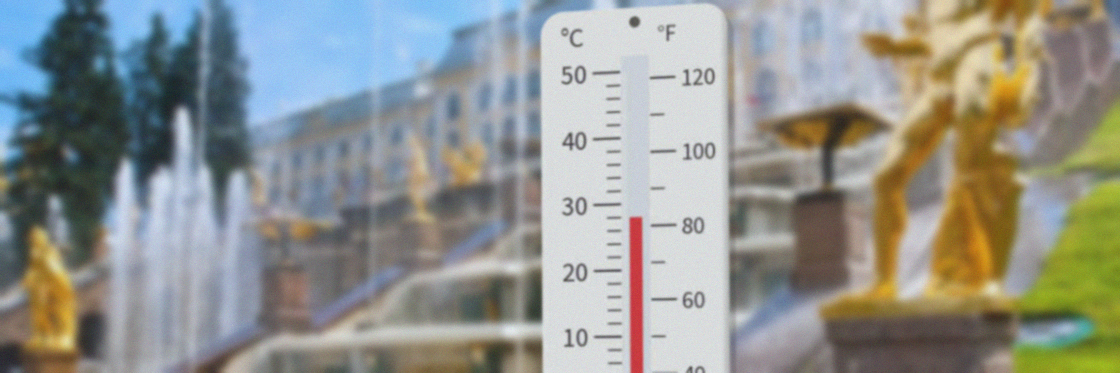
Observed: 28 °C
